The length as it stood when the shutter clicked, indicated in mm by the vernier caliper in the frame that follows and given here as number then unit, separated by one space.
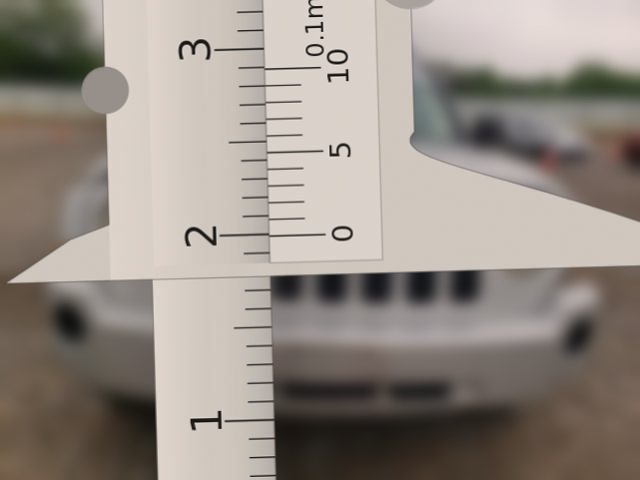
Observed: 19.9 mm
